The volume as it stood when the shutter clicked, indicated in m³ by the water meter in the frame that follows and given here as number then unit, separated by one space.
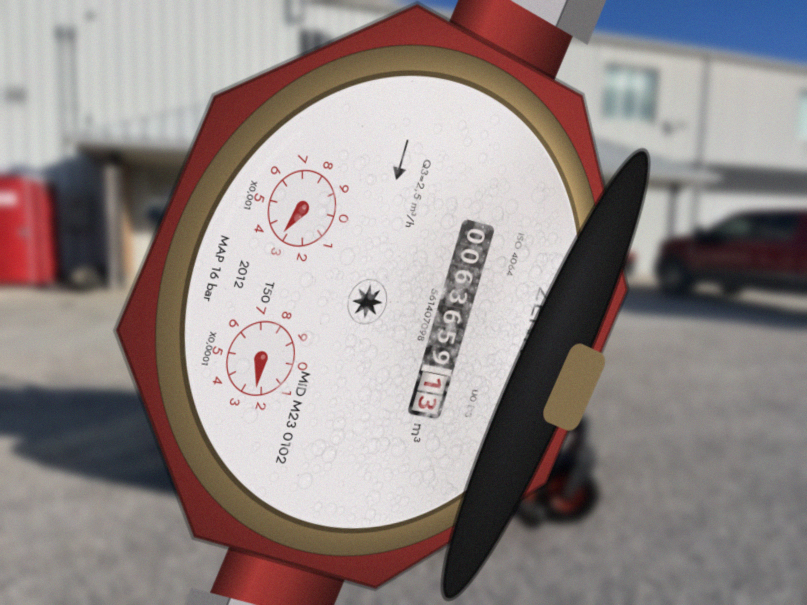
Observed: 63659.1332 m³
